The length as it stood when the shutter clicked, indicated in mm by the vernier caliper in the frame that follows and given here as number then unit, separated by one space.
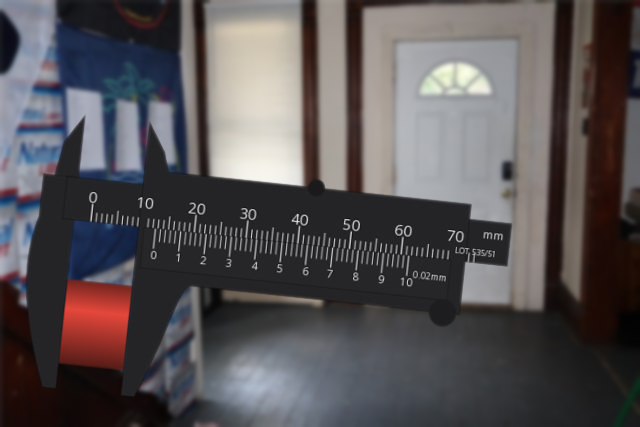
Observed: 12.5 mm
